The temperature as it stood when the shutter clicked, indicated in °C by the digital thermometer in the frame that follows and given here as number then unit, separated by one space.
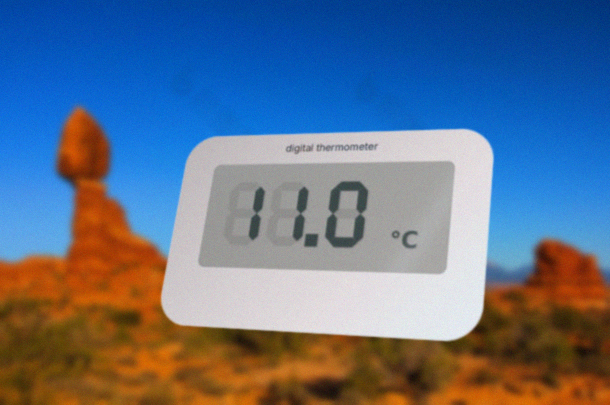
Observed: 11.0 °C
